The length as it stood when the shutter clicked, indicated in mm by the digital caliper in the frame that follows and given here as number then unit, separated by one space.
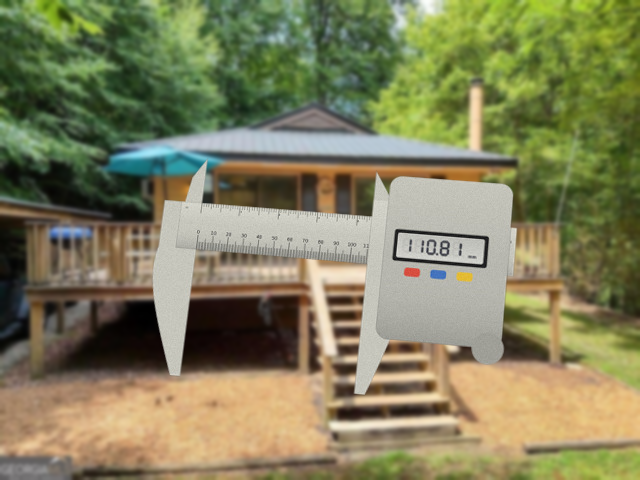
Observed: 110.81 mm
